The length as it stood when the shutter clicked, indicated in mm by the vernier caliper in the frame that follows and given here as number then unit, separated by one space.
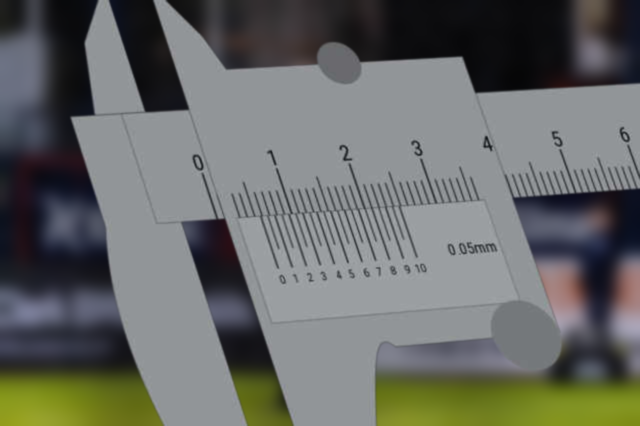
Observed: 5.8 mm
